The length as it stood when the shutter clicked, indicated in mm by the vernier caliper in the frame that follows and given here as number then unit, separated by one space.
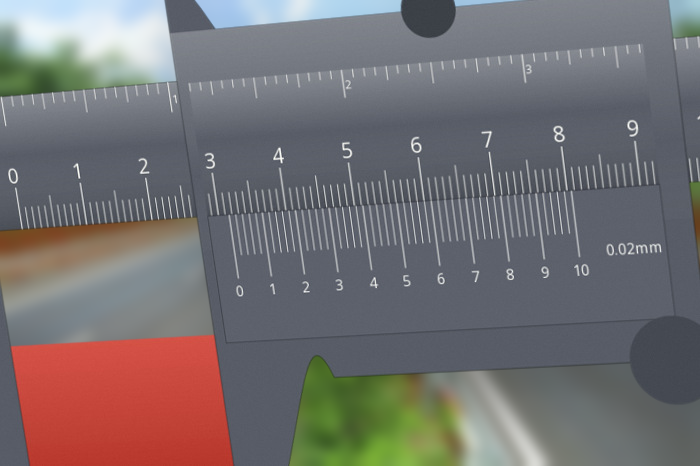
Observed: 31.6 mm
